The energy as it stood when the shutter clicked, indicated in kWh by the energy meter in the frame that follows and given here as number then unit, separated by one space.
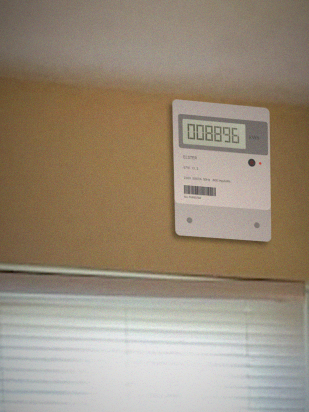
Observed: 8896 kWh
